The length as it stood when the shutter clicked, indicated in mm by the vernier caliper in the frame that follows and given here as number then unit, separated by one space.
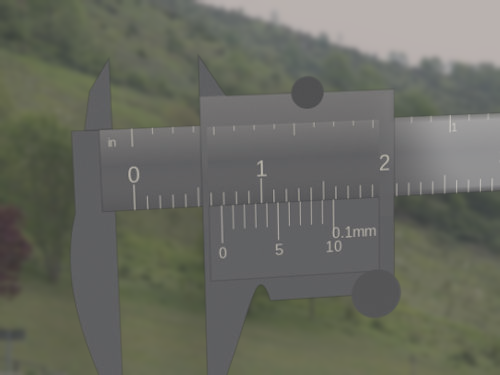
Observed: 6.8 mm
